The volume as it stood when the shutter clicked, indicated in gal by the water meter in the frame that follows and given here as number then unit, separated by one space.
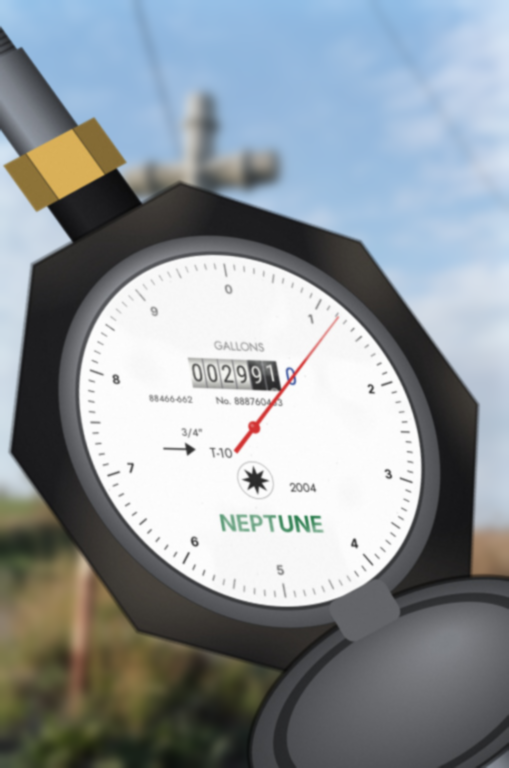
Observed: 29911.2 gal
